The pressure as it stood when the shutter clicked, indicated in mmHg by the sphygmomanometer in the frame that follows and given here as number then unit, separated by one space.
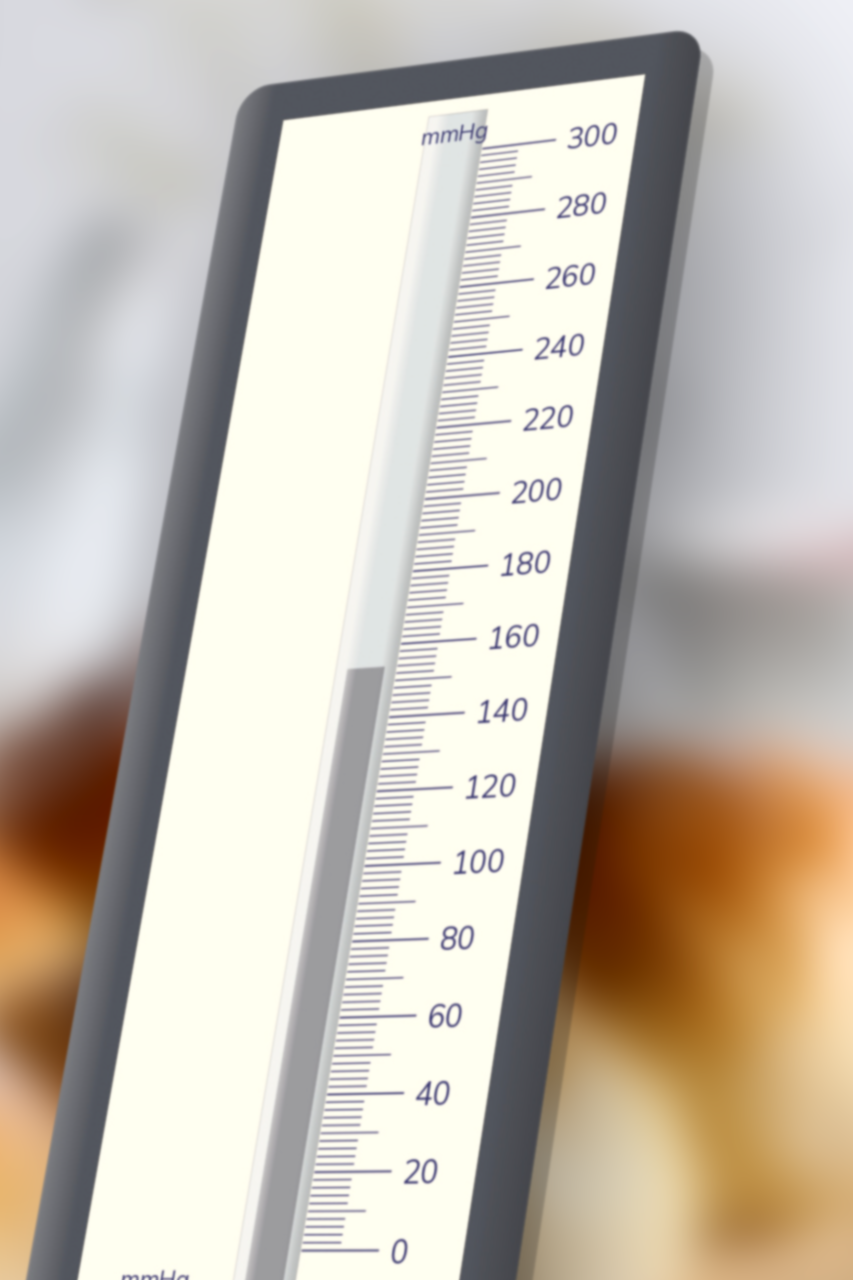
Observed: 154 mmHg
